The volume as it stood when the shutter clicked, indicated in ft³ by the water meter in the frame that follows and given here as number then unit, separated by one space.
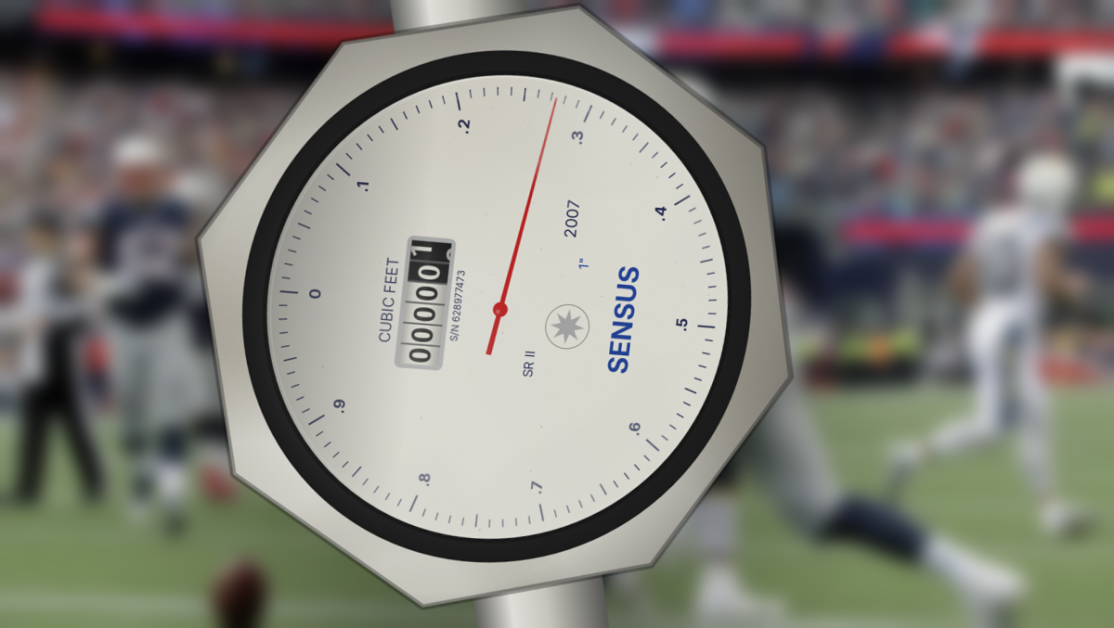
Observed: 1.27 ft³
